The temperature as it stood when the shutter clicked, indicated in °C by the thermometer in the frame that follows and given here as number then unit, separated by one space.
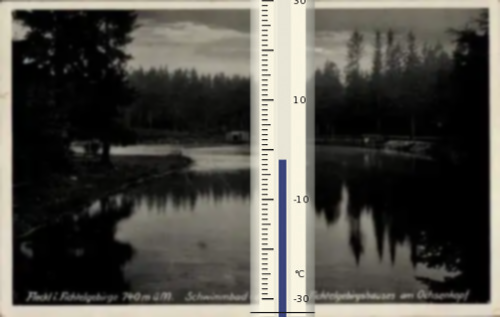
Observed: -2 °C
